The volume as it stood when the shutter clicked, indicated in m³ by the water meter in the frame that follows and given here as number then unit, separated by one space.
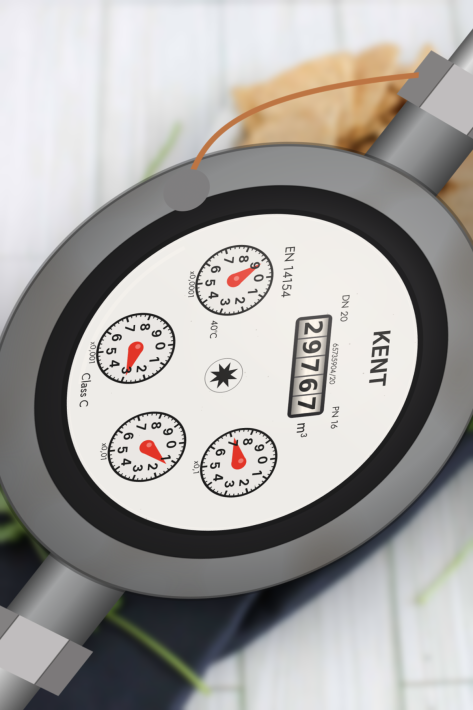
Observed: 29767.7129 m³
